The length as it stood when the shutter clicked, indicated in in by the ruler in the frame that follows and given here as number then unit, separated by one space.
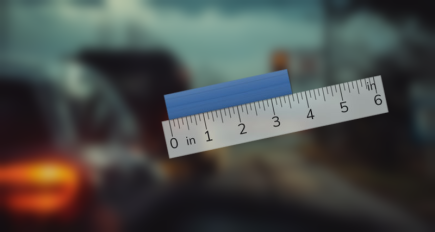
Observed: 3.625 in
